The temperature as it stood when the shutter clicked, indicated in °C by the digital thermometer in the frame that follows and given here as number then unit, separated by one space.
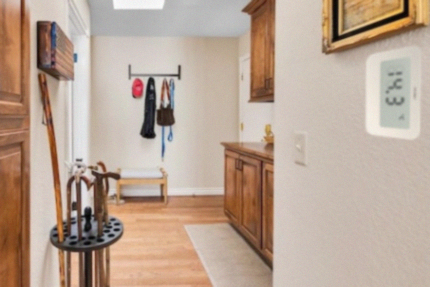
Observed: 14.3 °C
